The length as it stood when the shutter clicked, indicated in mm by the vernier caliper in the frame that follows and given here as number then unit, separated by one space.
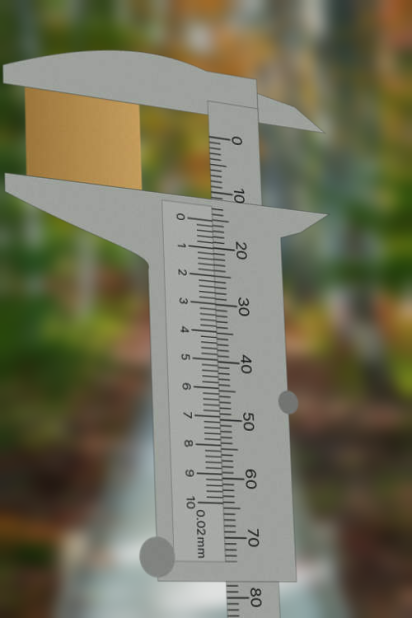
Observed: 15.2 mm
